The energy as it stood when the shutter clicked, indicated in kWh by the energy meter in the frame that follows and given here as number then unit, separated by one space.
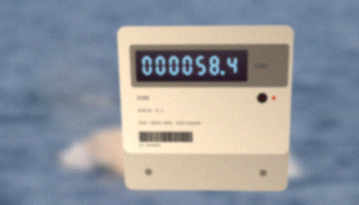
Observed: 58.4 kWh
